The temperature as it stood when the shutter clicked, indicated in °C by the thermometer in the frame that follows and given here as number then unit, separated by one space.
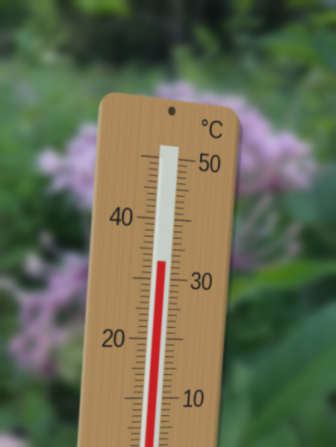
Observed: 33 °C
